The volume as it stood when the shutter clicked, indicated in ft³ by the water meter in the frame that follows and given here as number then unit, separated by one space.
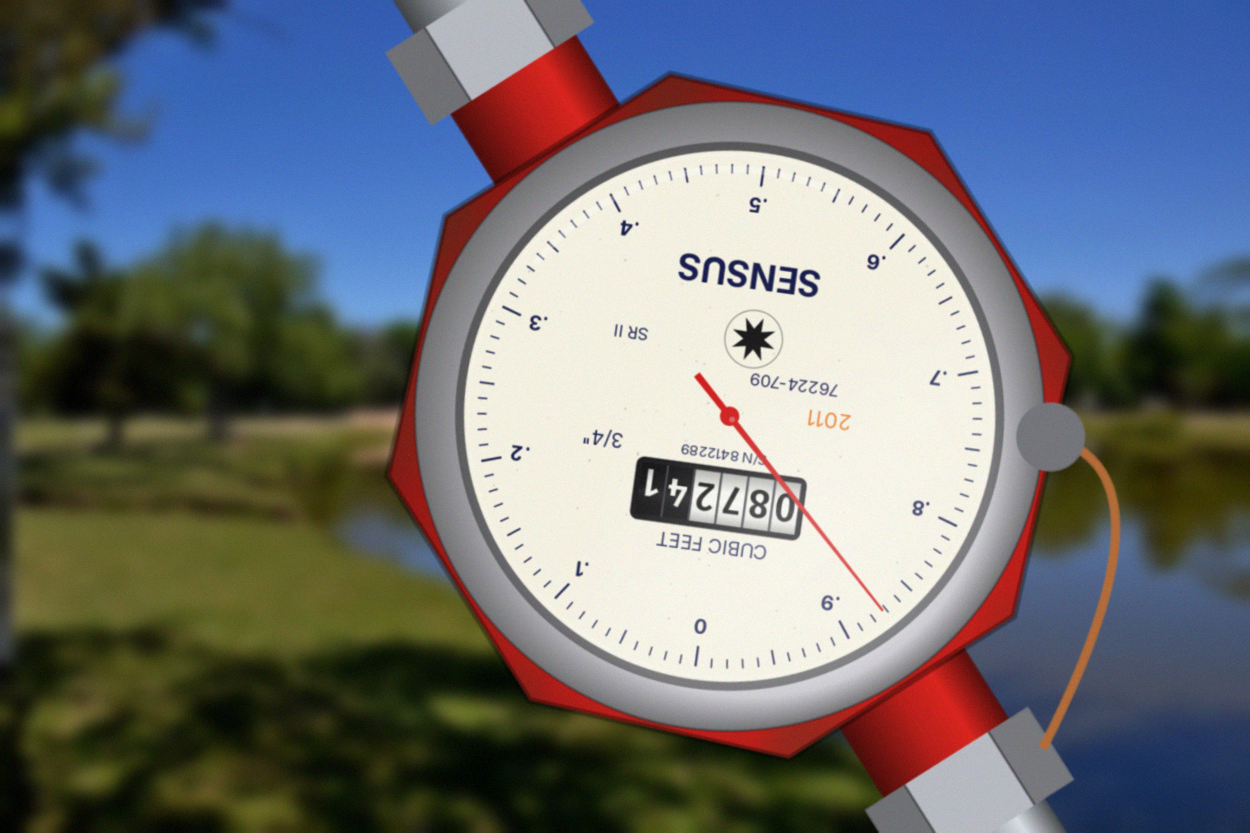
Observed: 87240.87 ft³
